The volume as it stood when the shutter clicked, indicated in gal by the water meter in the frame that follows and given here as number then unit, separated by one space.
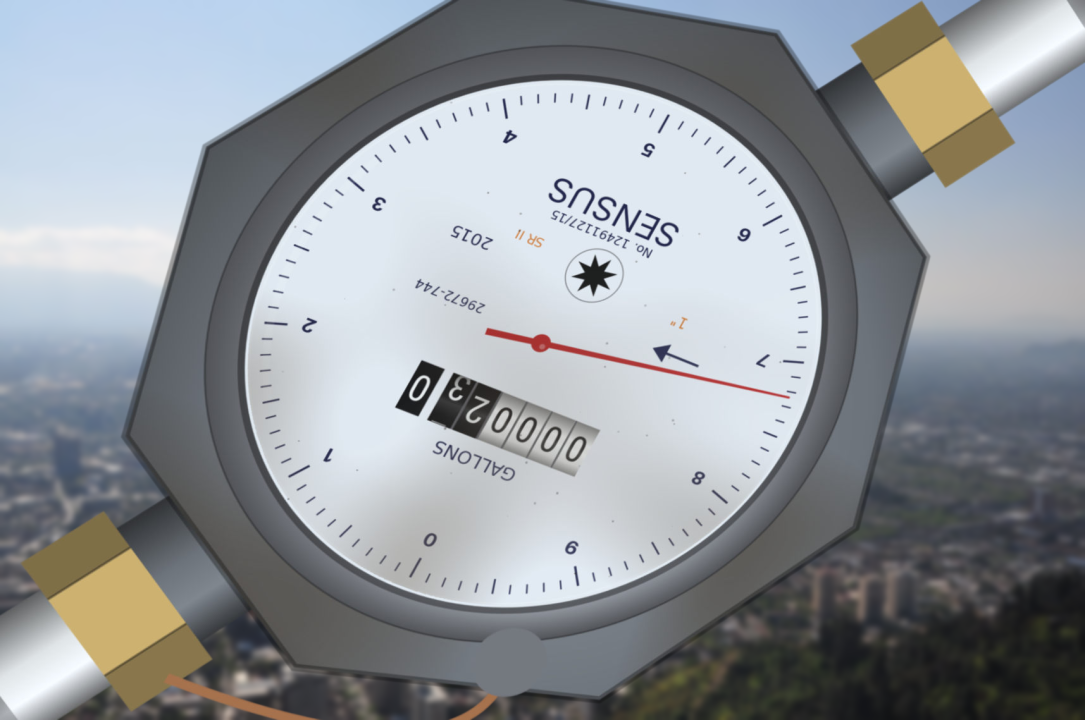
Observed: 227.2 gal
